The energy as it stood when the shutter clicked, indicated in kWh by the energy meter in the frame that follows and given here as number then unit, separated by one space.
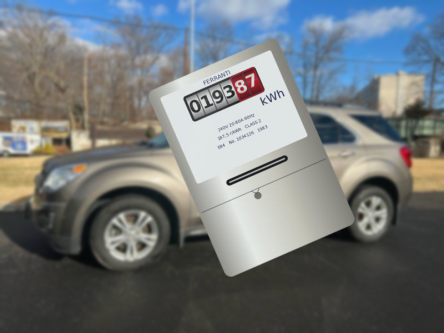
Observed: 193.87 kWh
